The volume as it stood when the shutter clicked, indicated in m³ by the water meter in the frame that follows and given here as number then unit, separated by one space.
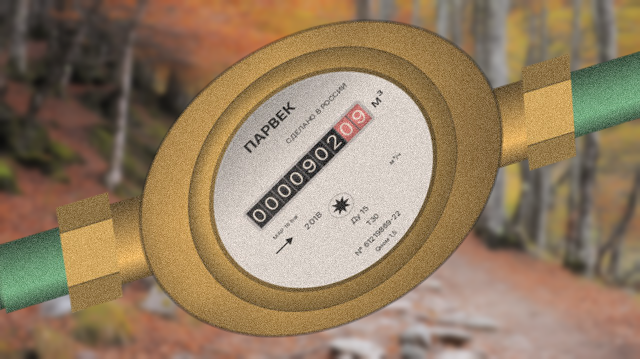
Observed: 902.09 m³
